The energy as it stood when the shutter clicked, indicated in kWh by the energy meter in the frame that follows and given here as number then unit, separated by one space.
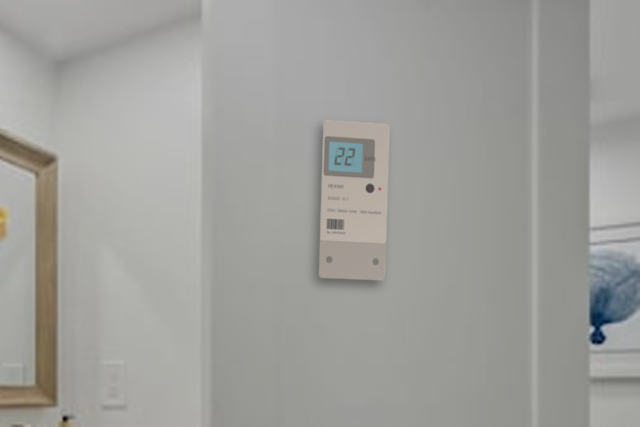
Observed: 22 kWh
